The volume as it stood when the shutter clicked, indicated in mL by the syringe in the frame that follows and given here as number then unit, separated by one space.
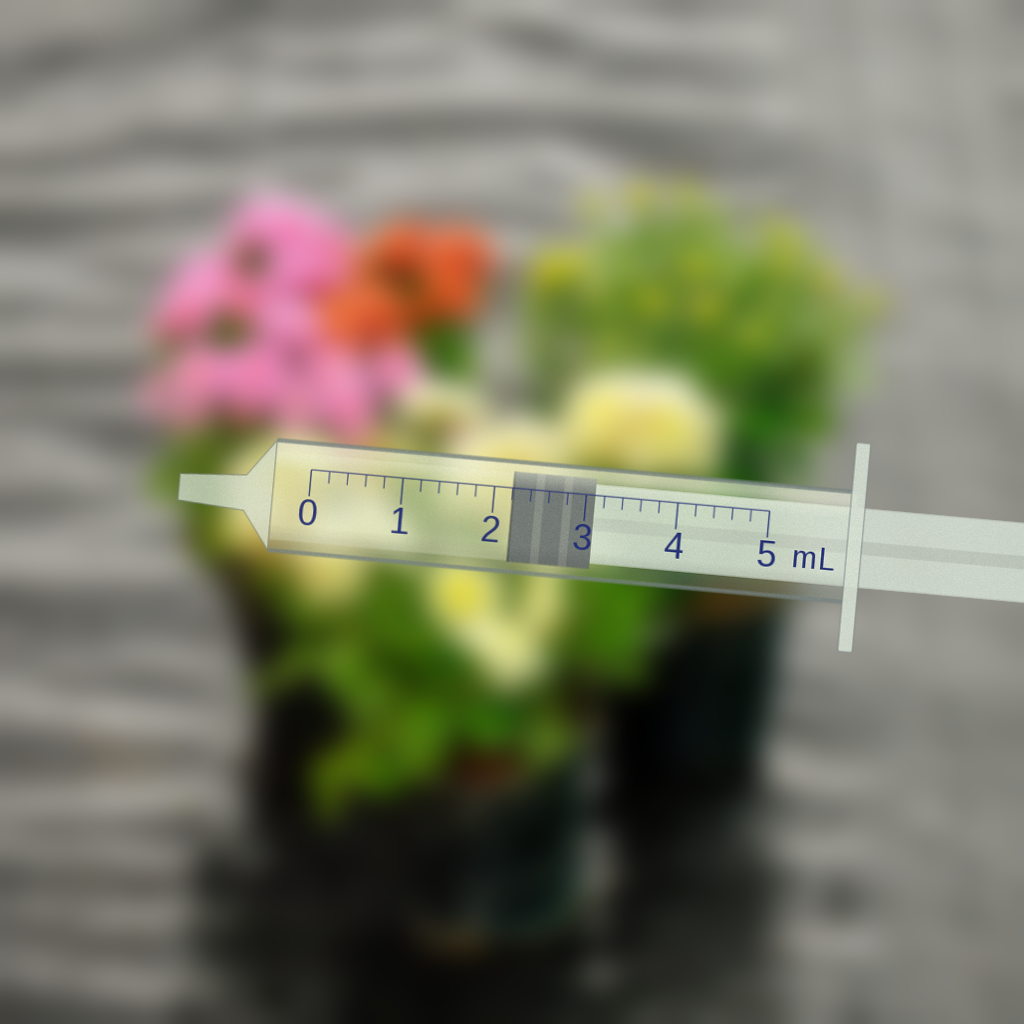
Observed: 2.2 mL
